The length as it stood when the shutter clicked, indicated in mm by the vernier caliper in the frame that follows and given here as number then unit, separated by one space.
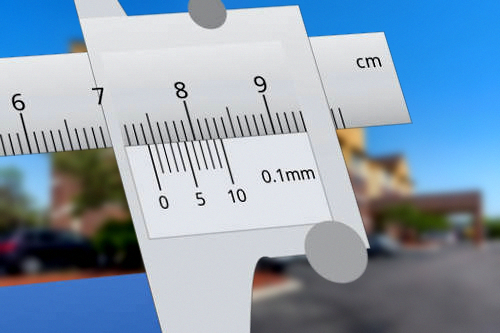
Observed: 74.2 mm
